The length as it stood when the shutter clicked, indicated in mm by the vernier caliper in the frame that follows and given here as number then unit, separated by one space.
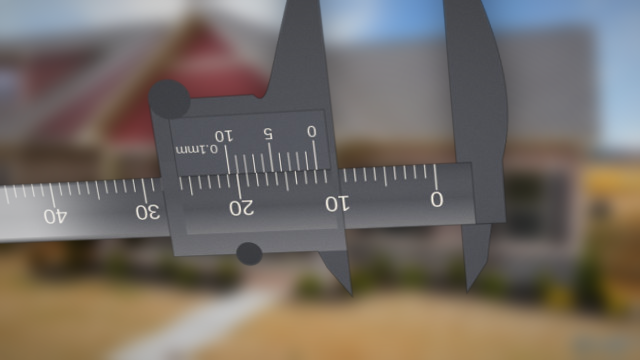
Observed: 11.8 mm
